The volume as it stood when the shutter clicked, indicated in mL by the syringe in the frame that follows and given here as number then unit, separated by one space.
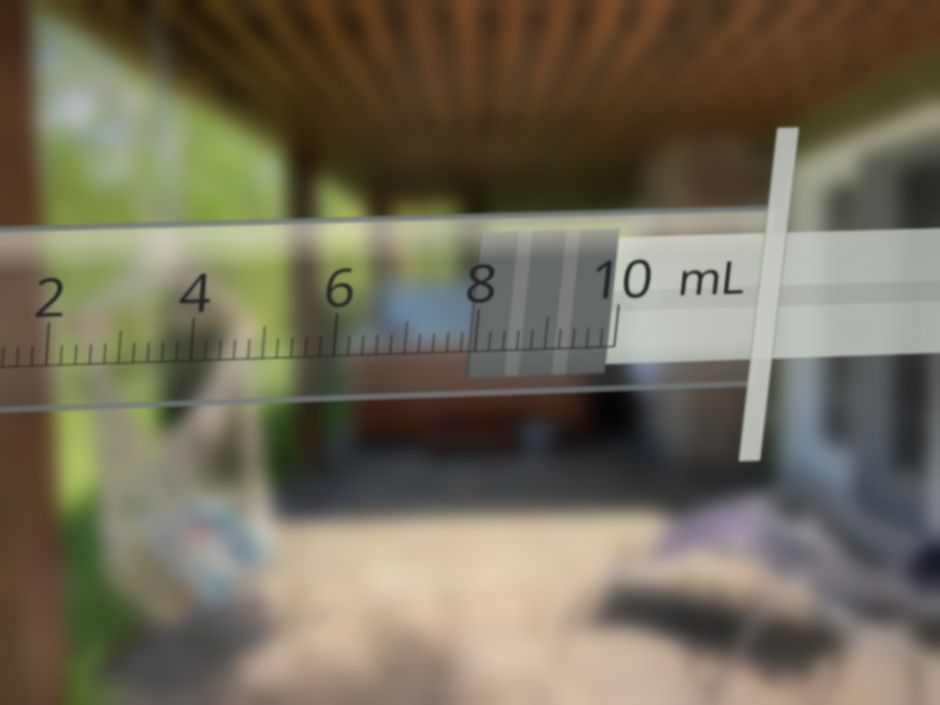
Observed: 7.9 mL
